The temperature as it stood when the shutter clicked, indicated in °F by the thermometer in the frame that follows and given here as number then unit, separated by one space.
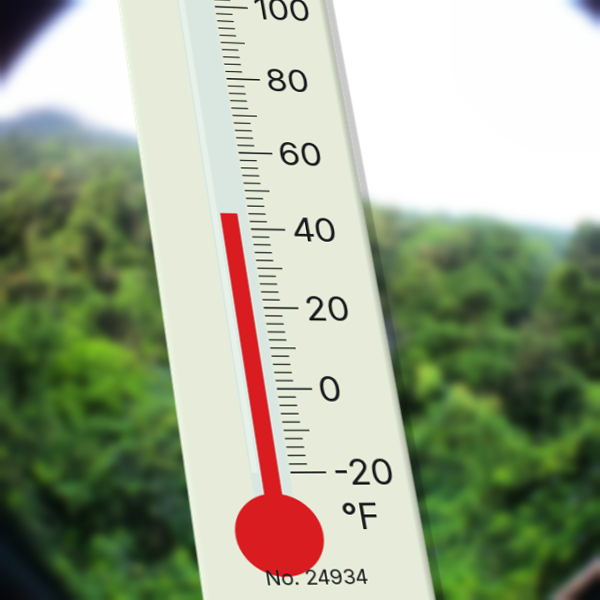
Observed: 44 °F
